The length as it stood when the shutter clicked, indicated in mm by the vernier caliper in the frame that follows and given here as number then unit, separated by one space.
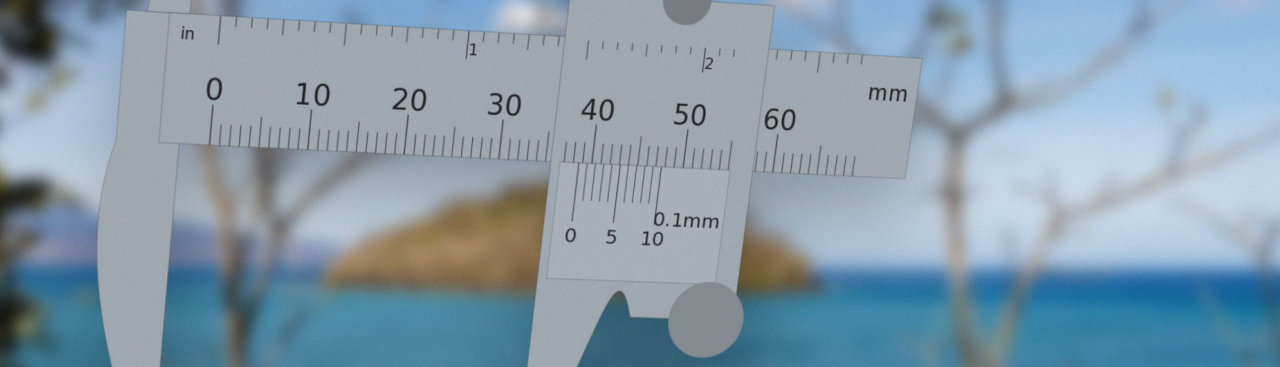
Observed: 38.6 mm
